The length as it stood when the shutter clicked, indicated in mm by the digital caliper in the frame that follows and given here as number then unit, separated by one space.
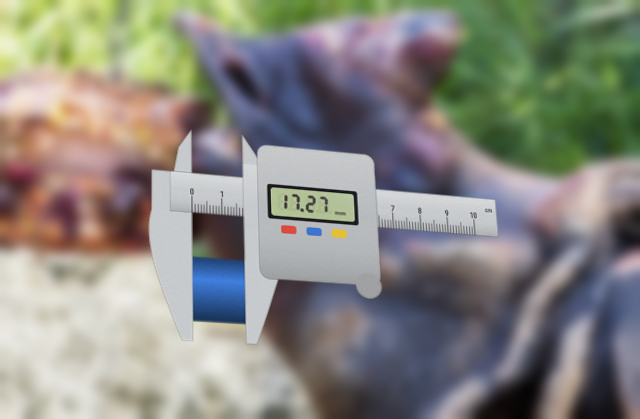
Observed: 17.27 mm
